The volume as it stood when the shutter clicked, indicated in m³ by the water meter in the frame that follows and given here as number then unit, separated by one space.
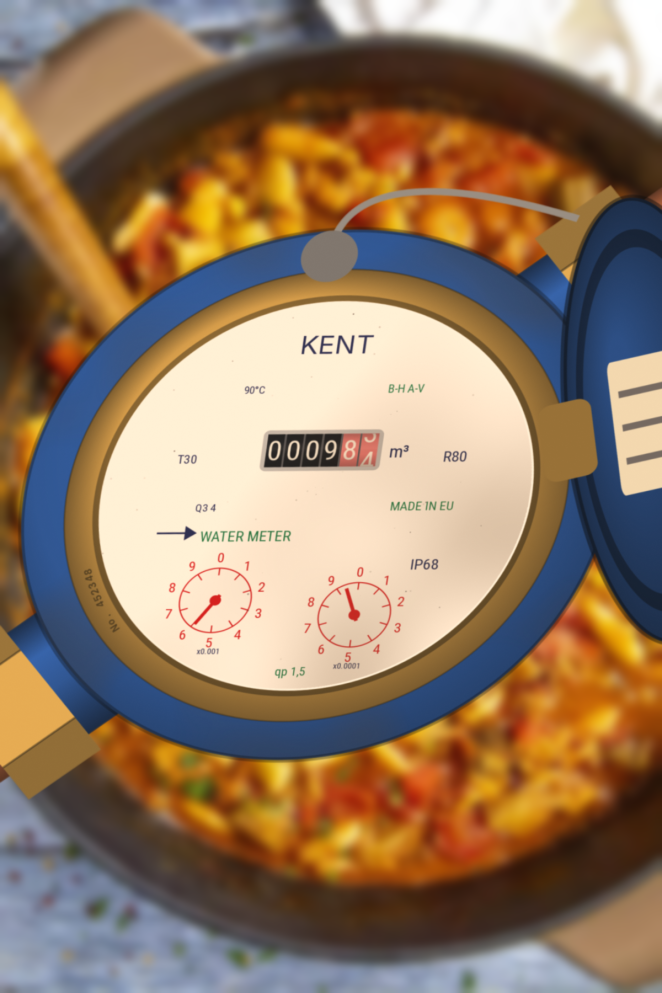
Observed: 9.8359 m³
